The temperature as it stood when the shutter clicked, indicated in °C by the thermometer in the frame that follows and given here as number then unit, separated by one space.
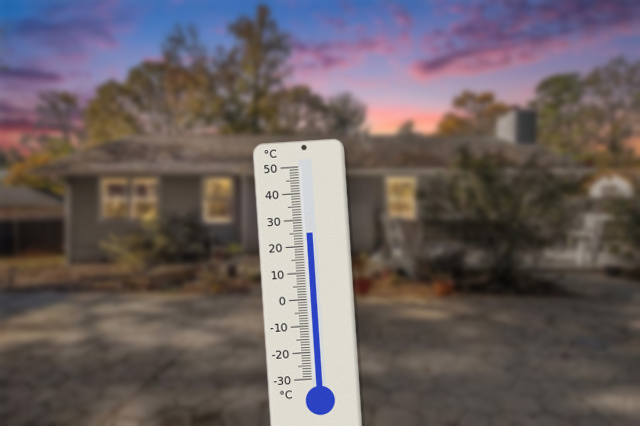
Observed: 25 °C
